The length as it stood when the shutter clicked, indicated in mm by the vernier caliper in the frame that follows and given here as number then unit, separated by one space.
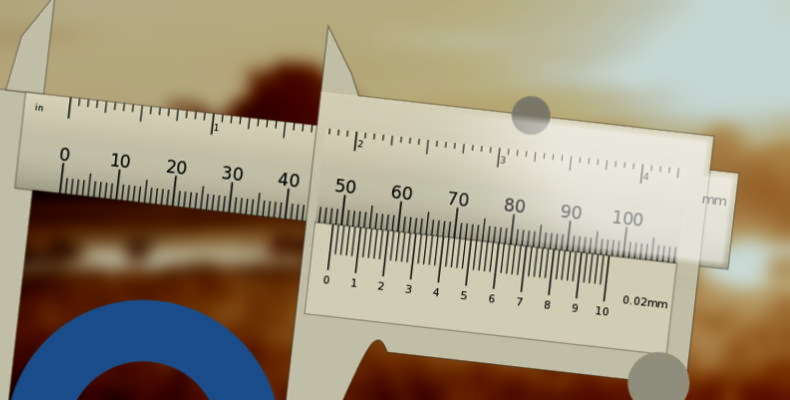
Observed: 48.5 mm
